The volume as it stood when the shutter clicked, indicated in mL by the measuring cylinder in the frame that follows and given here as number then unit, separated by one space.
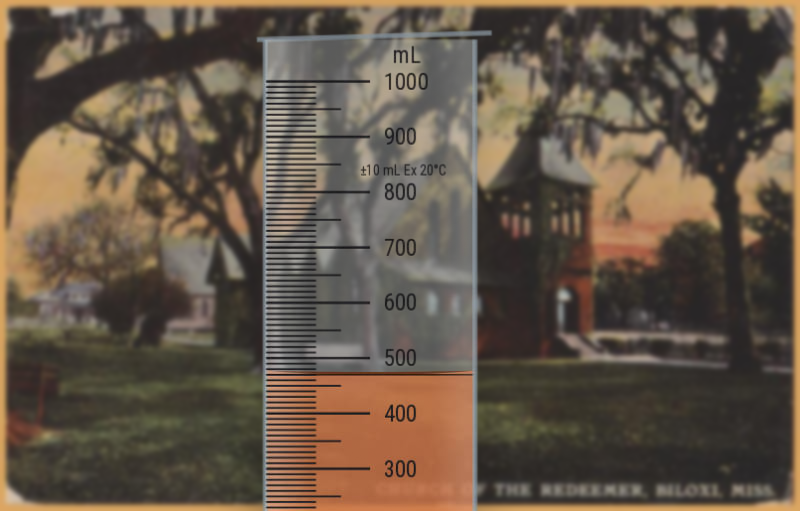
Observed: 470 mL
